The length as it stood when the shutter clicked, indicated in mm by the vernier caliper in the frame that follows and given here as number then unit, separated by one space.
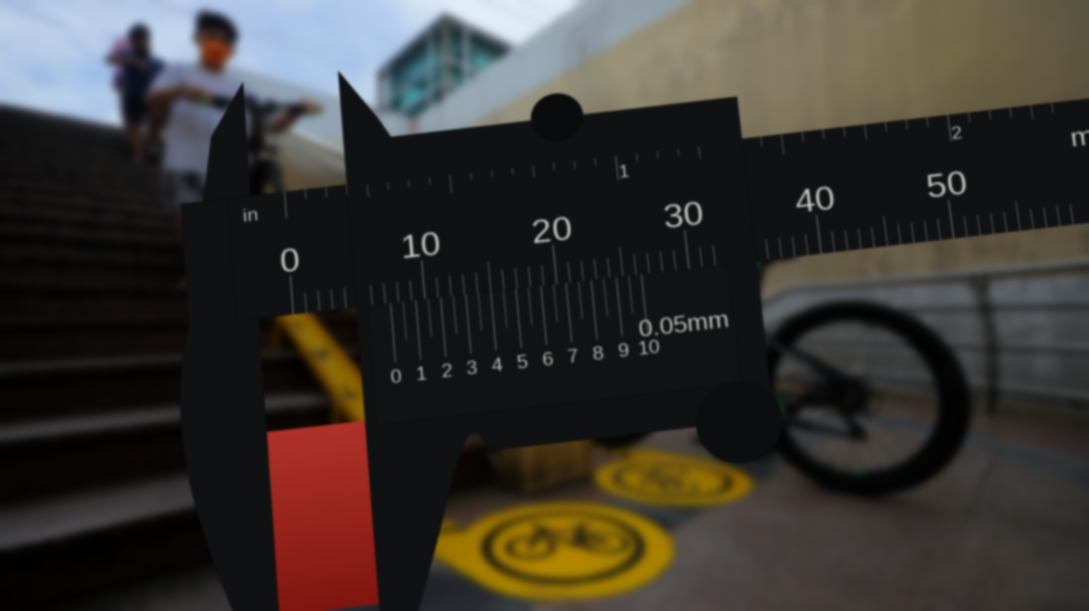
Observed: 7.4 mm
